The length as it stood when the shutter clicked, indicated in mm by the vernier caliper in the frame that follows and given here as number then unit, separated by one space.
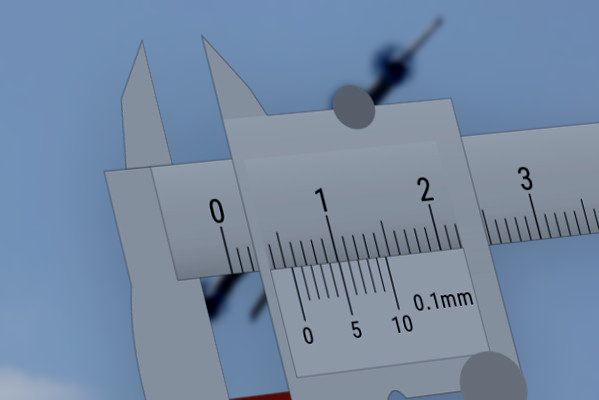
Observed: 5.6 mm
